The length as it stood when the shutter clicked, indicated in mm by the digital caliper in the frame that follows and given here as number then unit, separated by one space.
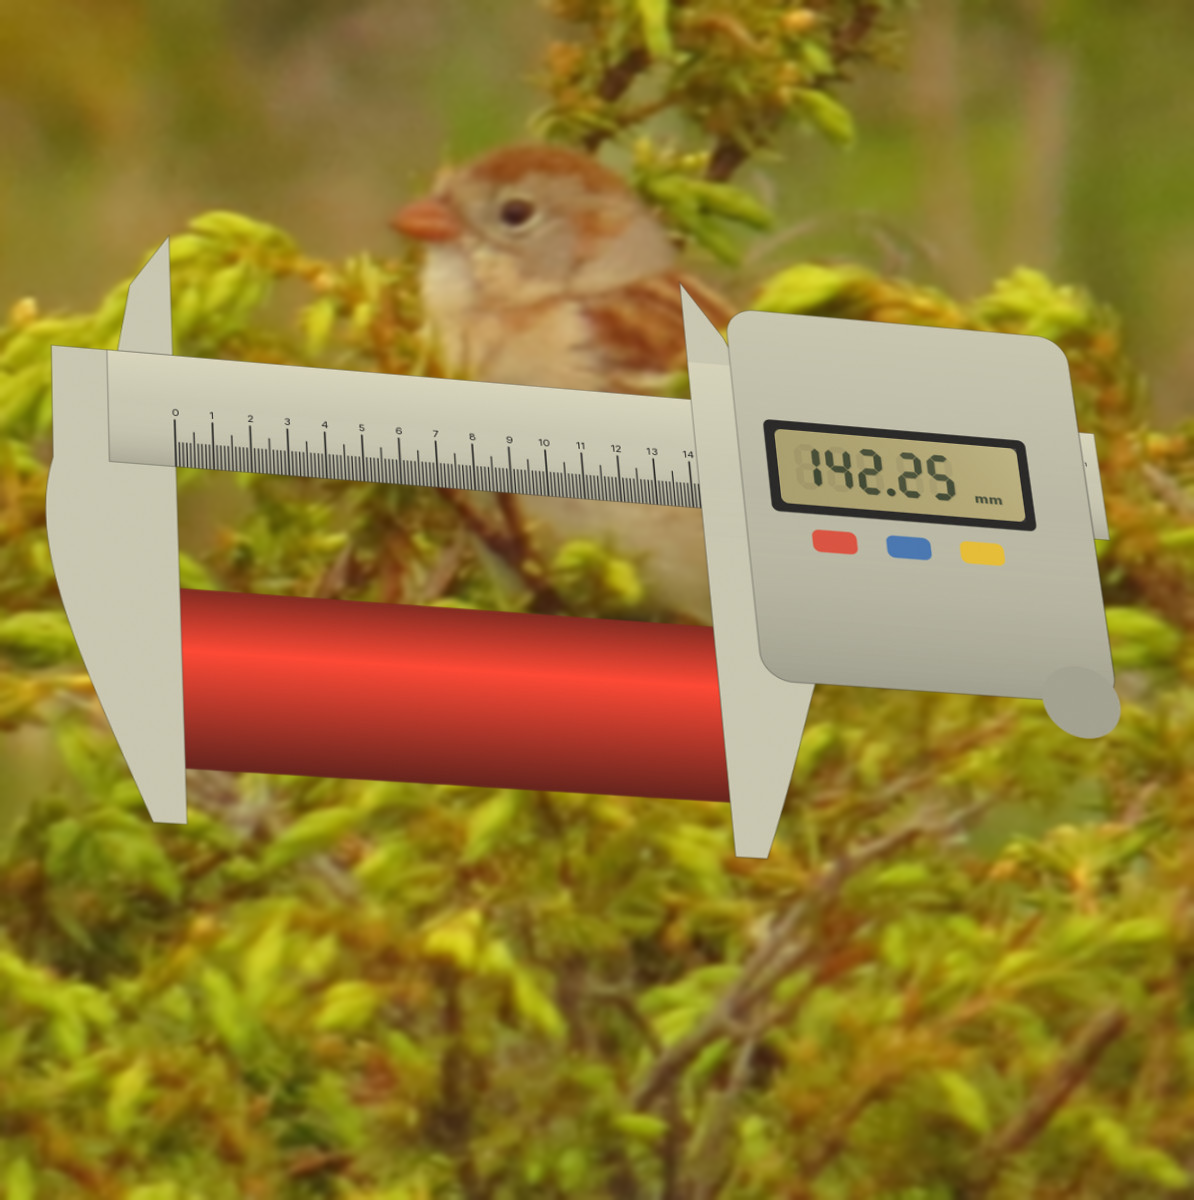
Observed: 142.25 mm
